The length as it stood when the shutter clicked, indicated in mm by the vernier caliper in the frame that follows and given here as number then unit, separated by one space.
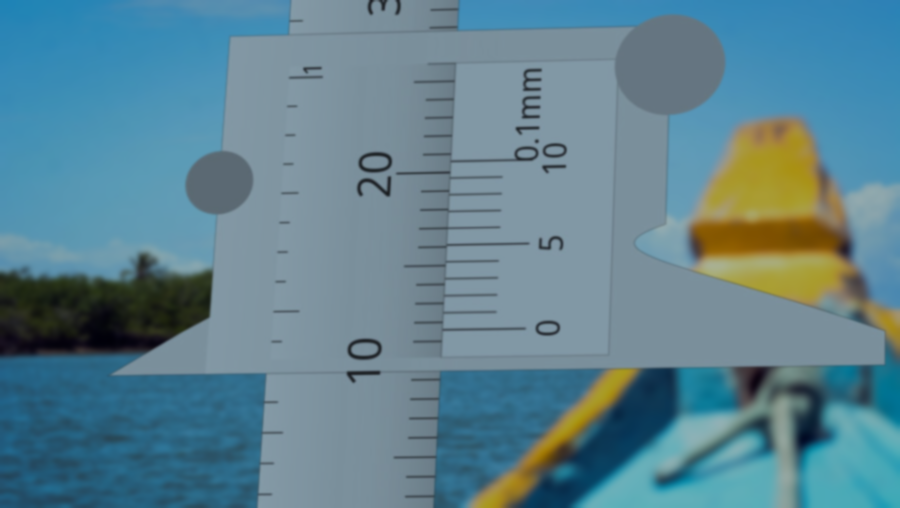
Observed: 11.6 mm
